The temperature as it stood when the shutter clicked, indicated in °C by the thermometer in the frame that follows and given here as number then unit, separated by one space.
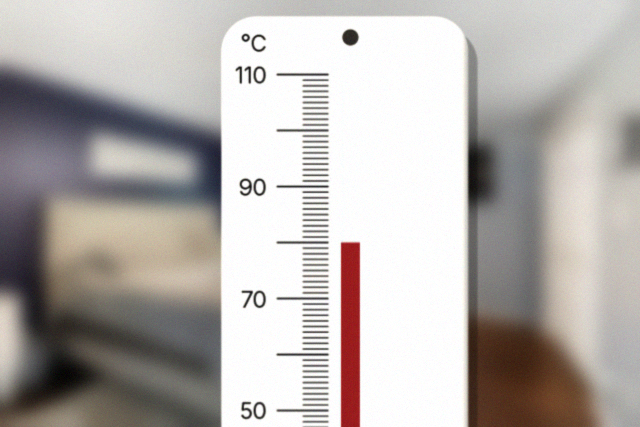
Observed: 80 °C
